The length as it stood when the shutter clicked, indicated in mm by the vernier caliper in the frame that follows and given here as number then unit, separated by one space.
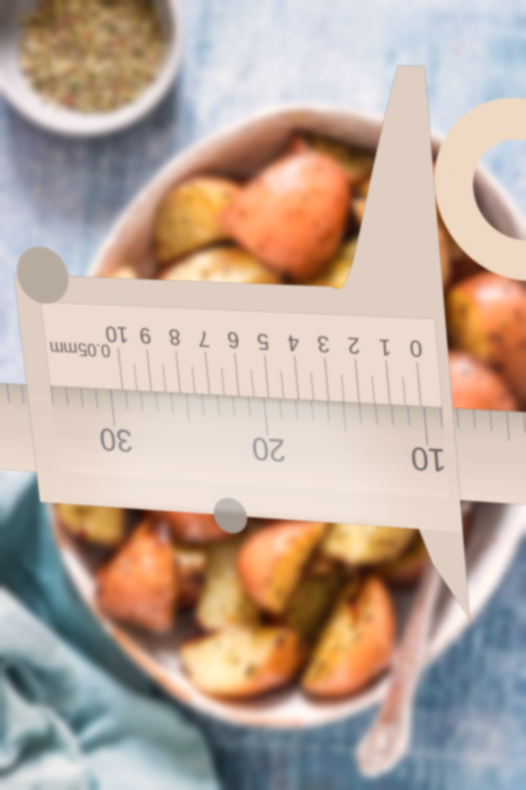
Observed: 10.2 mm
